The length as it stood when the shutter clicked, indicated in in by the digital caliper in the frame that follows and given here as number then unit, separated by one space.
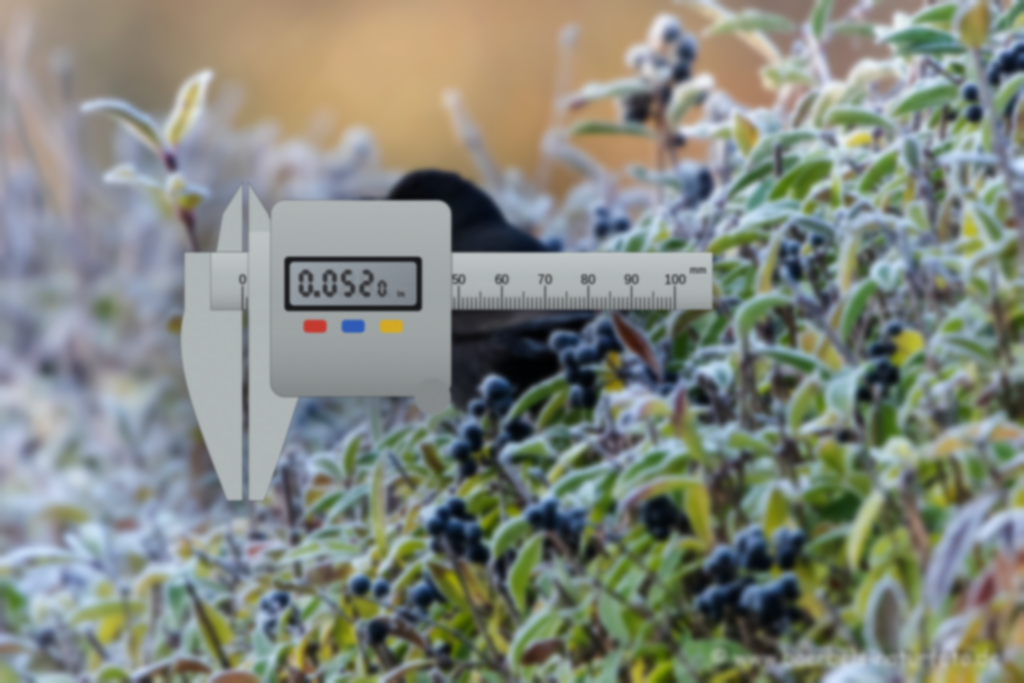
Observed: 0.0520 in
